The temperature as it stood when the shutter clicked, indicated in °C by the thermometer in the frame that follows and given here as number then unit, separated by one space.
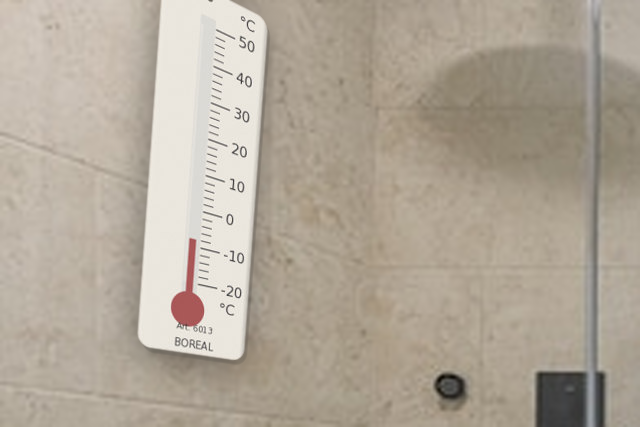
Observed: -8 °C
